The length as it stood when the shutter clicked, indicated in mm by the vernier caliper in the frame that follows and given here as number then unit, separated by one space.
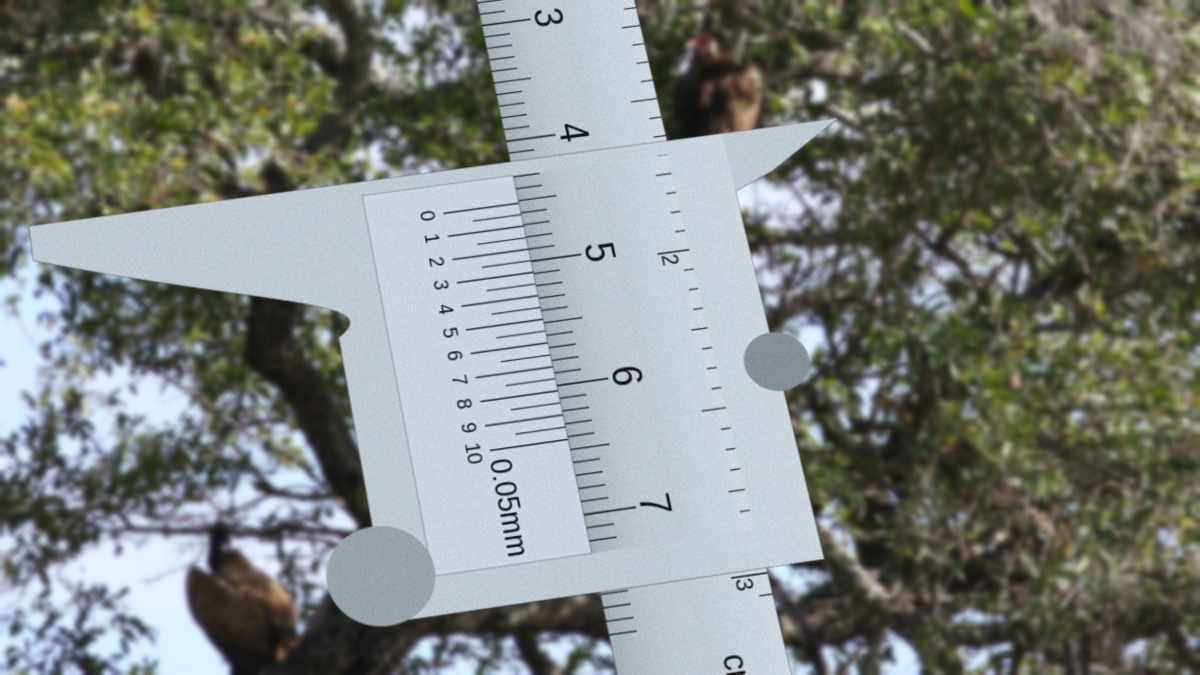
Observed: 45.2 mm
